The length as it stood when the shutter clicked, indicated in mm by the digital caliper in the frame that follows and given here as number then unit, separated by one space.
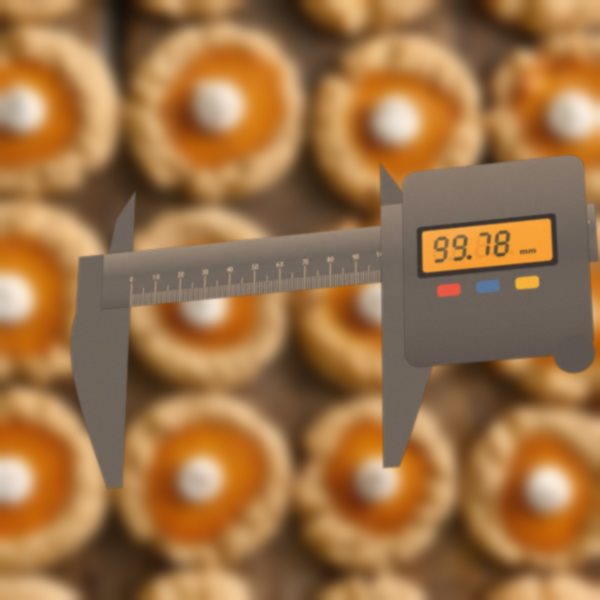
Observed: 99.78 mm
